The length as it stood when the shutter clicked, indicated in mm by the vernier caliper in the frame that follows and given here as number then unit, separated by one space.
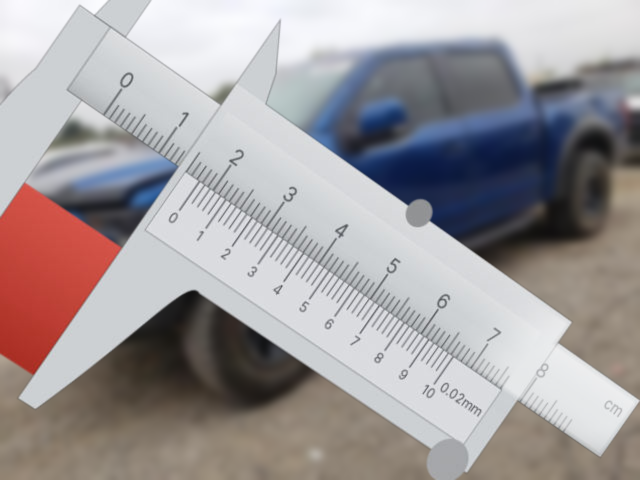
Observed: 17.5 mm
